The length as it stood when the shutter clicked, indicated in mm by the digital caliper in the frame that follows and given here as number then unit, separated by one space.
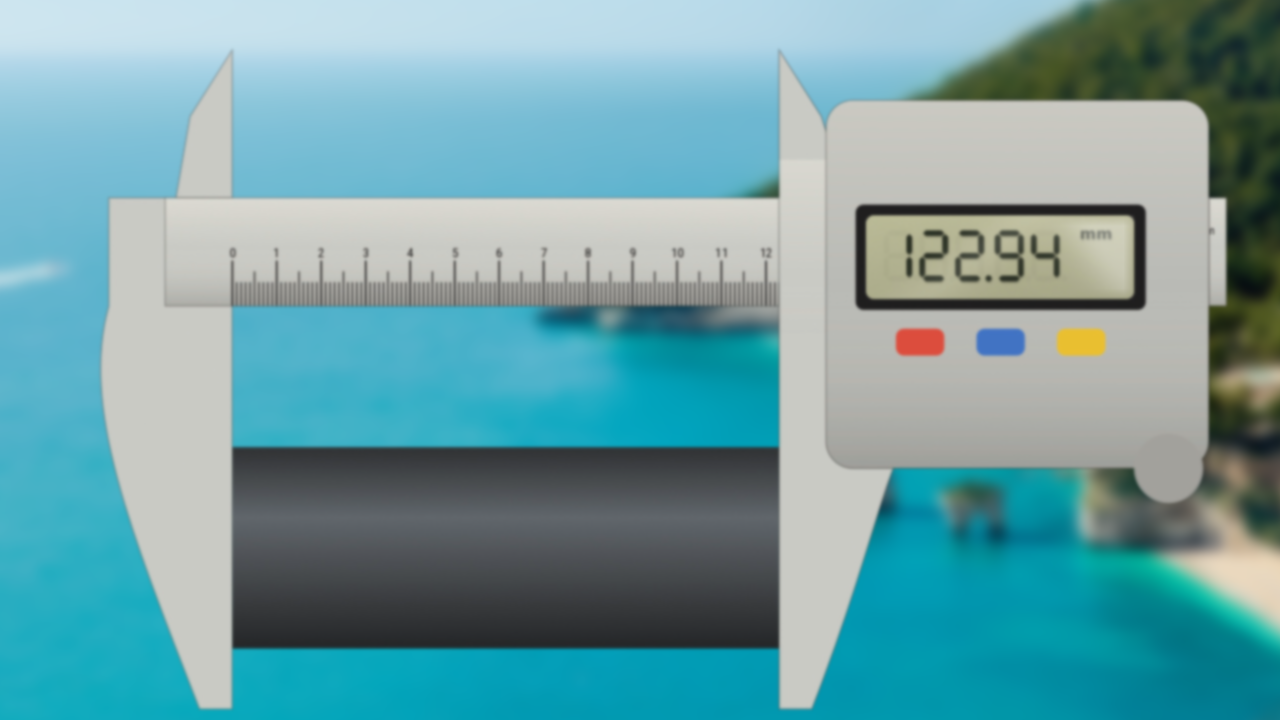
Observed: 122.94 mm
